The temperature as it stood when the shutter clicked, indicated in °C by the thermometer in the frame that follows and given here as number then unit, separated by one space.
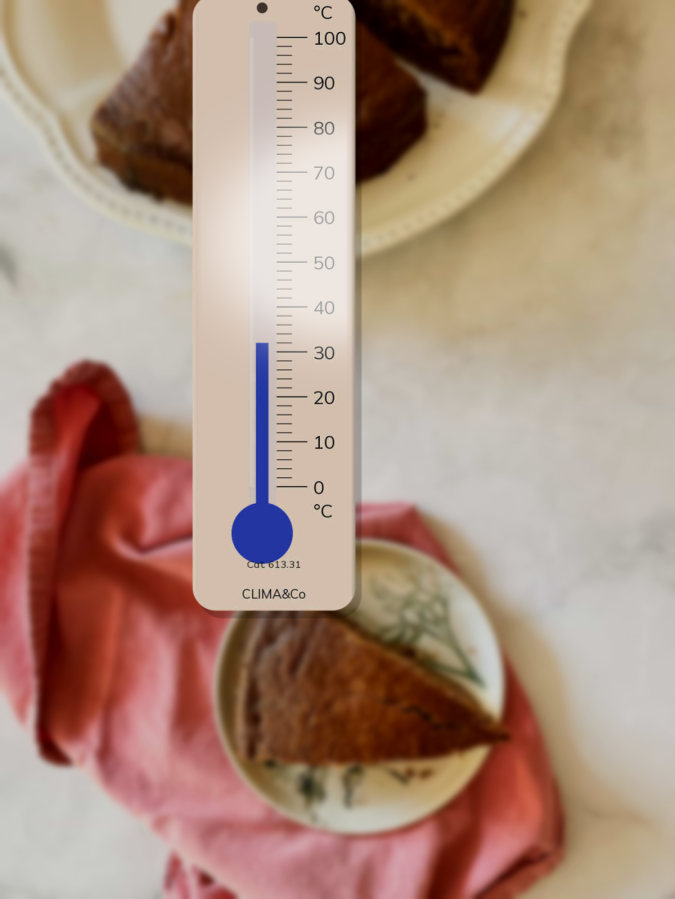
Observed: 32 °C
